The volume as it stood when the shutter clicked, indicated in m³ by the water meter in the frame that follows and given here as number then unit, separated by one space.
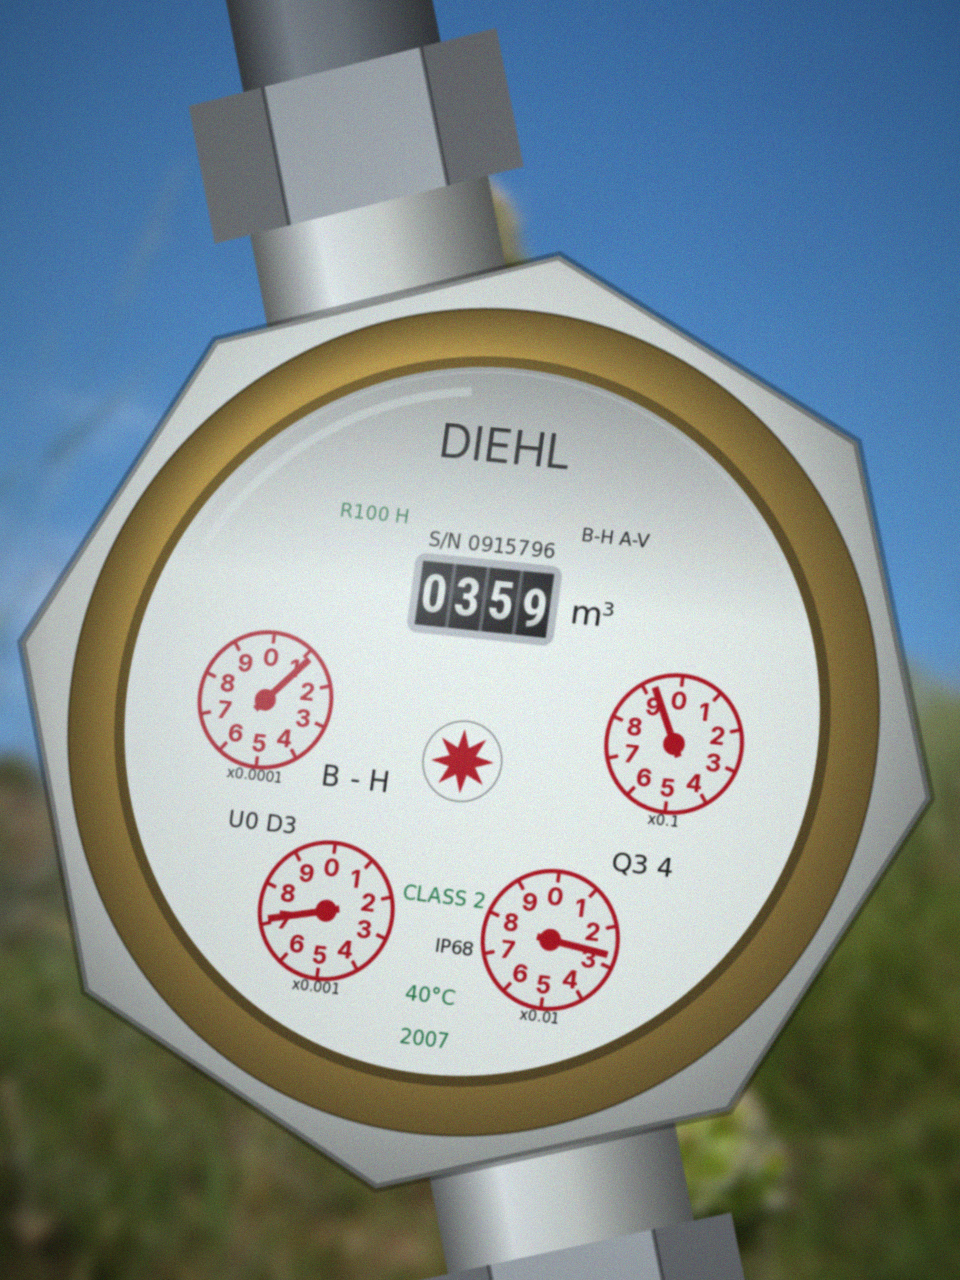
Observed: 358.9271 m³
